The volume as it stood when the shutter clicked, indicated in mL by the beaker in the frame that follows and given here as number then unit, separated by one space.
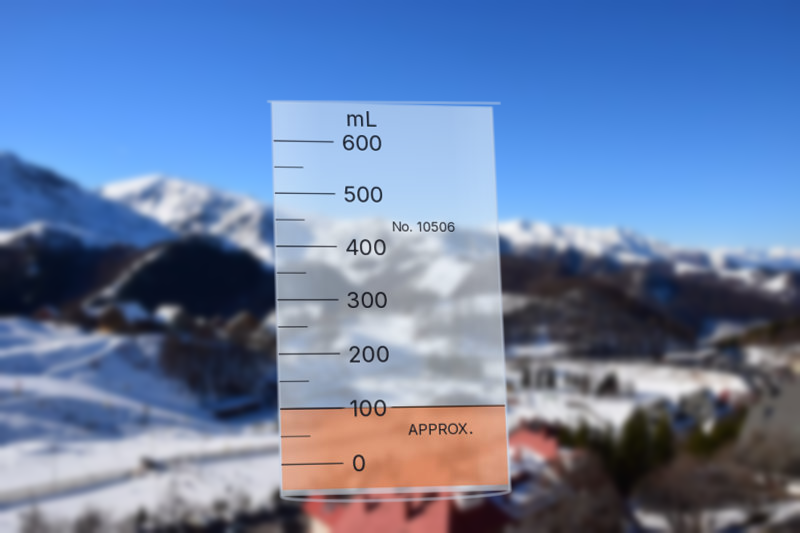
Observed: 100 mL
